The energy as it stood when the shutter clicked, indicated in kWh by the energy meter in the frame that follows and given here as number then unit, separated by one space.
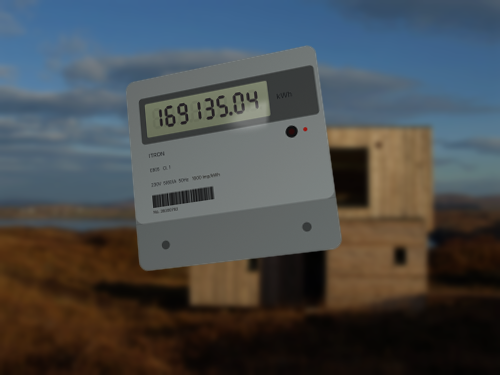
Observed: 169135.04 kWh
